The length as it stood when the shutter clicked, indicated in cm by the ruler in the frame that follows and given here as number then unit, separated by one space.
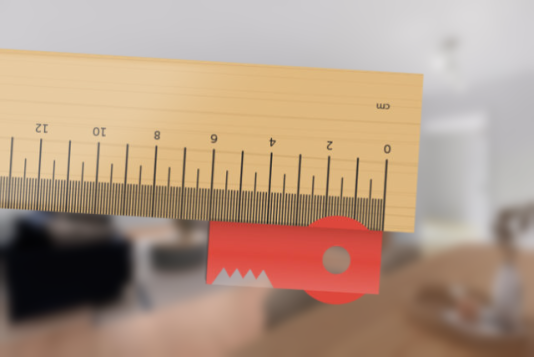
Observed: 6 cm
